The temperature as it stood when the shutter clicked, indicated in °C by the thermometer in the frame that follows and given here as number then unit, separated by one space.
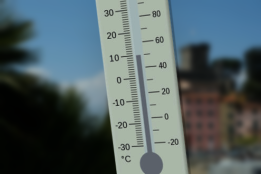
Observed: 10 °C
